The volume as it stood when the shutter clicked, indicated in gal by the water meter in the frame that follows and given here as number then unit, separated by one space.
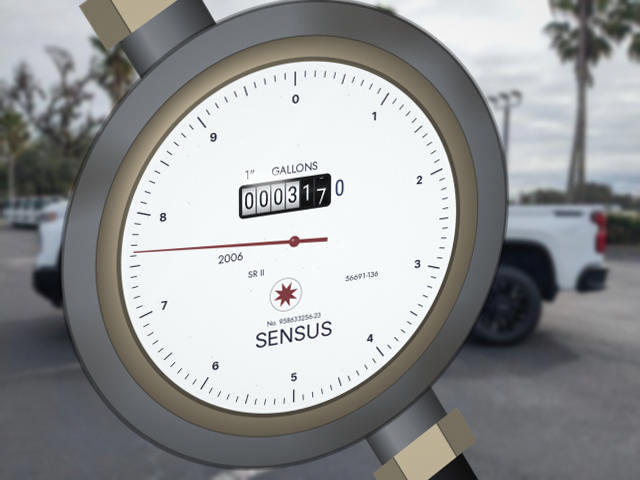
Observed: 3167.6 gal
